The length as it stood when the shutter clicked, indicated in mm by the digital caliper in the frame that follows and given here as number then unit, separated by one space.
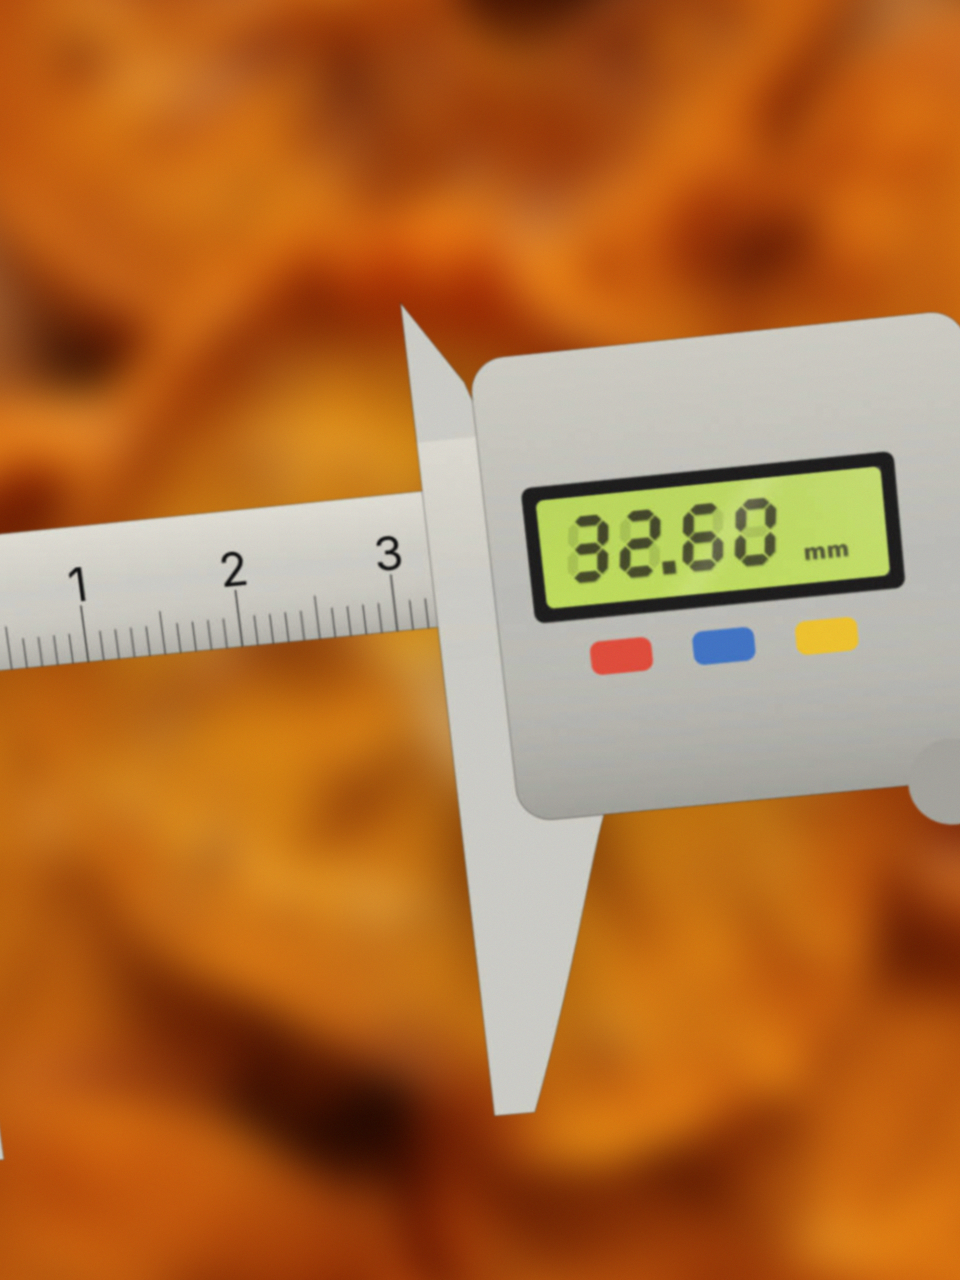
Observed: 32.60 mm
